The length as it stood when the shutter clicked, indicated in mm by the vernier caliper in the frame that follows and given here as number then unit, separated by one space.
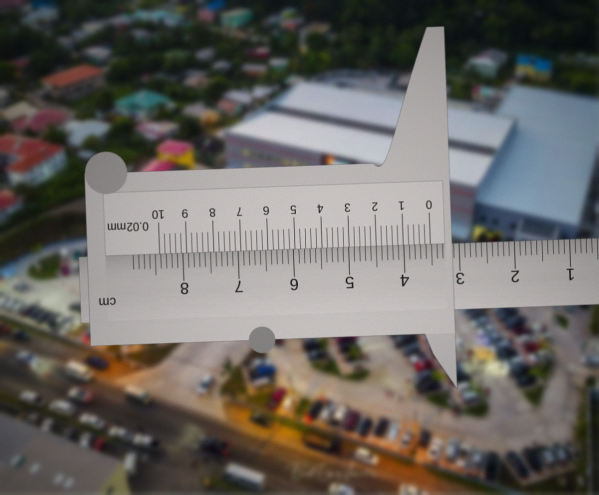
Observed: 35.2 mm
